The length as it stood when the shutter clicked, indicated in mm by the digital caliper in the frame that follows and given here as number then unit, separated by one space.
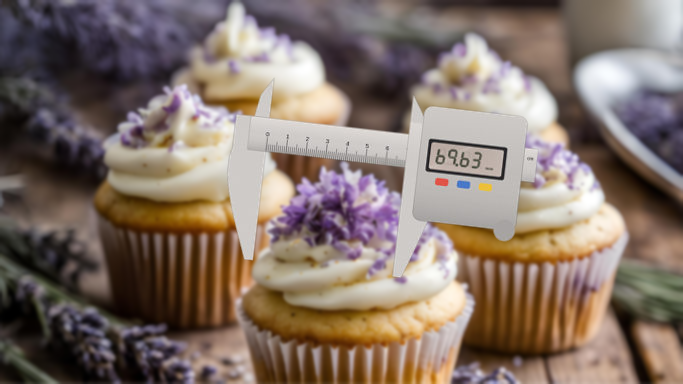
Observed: 69.63 mm
